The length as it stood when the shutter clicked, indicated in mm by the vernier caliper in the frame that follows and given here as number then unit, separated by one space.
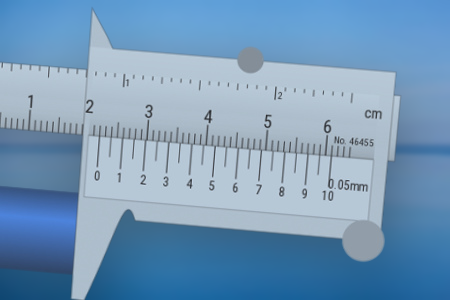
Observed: 22.0 mm
